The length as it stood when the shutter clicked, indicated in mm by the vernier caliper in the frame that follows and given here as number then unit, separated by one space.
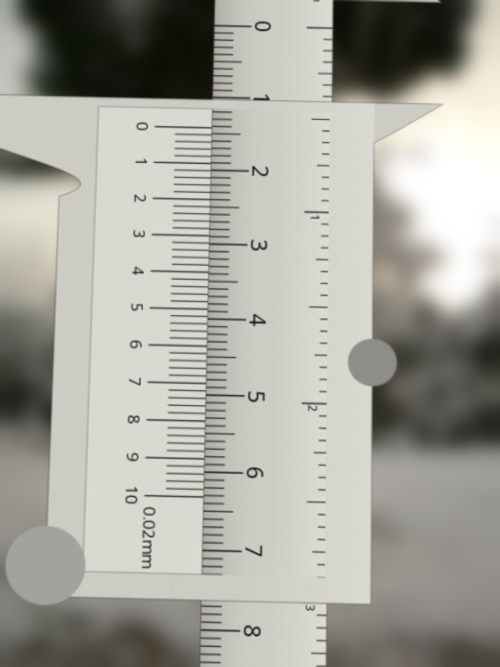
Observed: 14.2 mm
